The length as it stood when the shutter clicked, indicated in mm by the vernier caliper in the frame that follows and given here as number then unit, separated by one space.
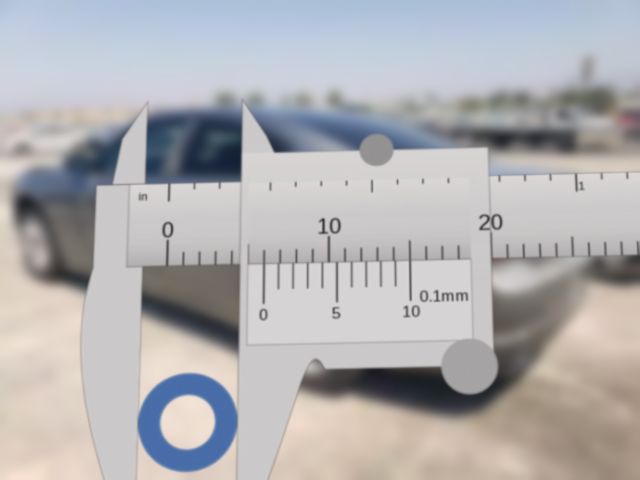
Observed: 6.0 mm
